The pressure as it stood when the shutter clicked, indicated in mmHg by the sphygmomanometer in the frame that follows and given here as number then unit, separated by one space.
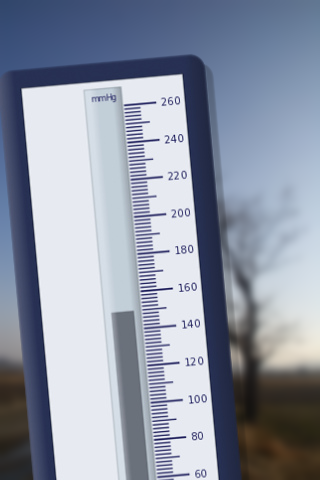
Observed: 150 mmHg
